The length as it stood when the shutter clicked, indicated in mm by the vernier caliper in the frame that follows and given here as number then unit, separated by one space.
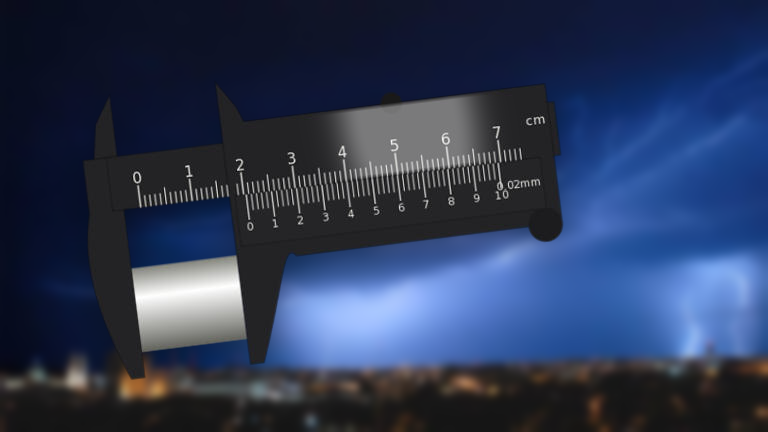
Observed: 20.5 mm
